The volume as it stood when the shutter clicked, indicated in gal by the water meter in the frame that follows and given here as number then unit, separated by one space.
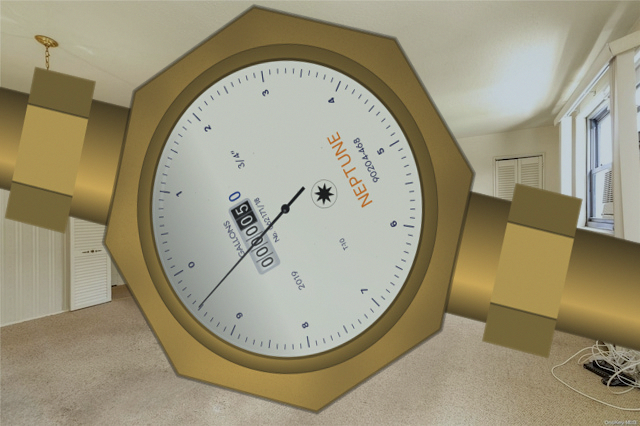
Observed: 49.5 gal
